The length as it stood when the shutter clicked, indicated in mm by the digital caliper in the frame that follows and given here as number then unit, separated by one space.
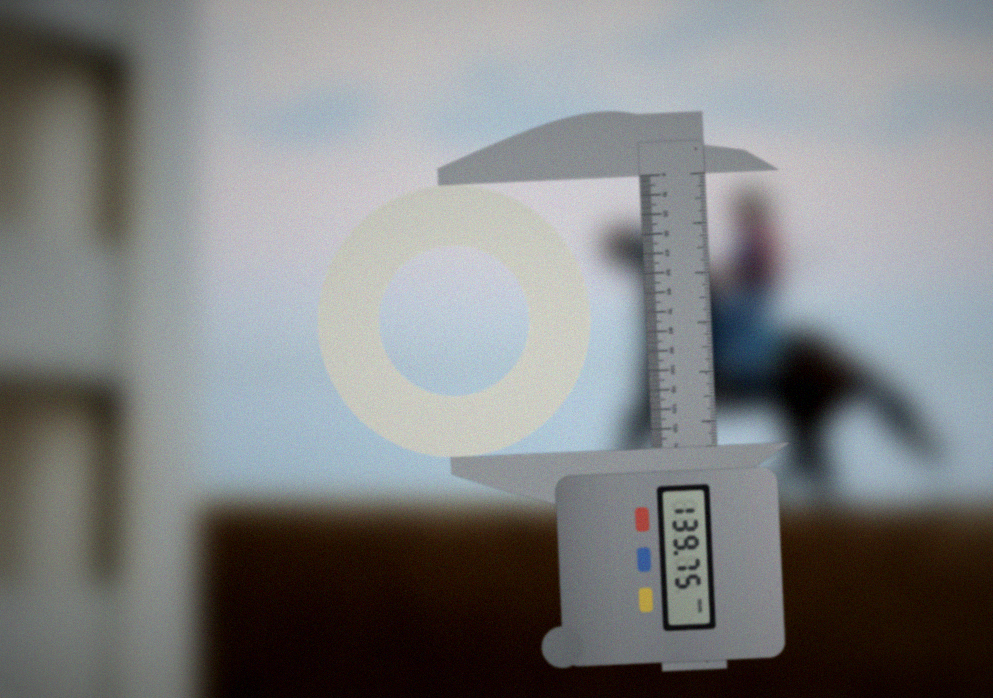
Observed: 139.75 mm
